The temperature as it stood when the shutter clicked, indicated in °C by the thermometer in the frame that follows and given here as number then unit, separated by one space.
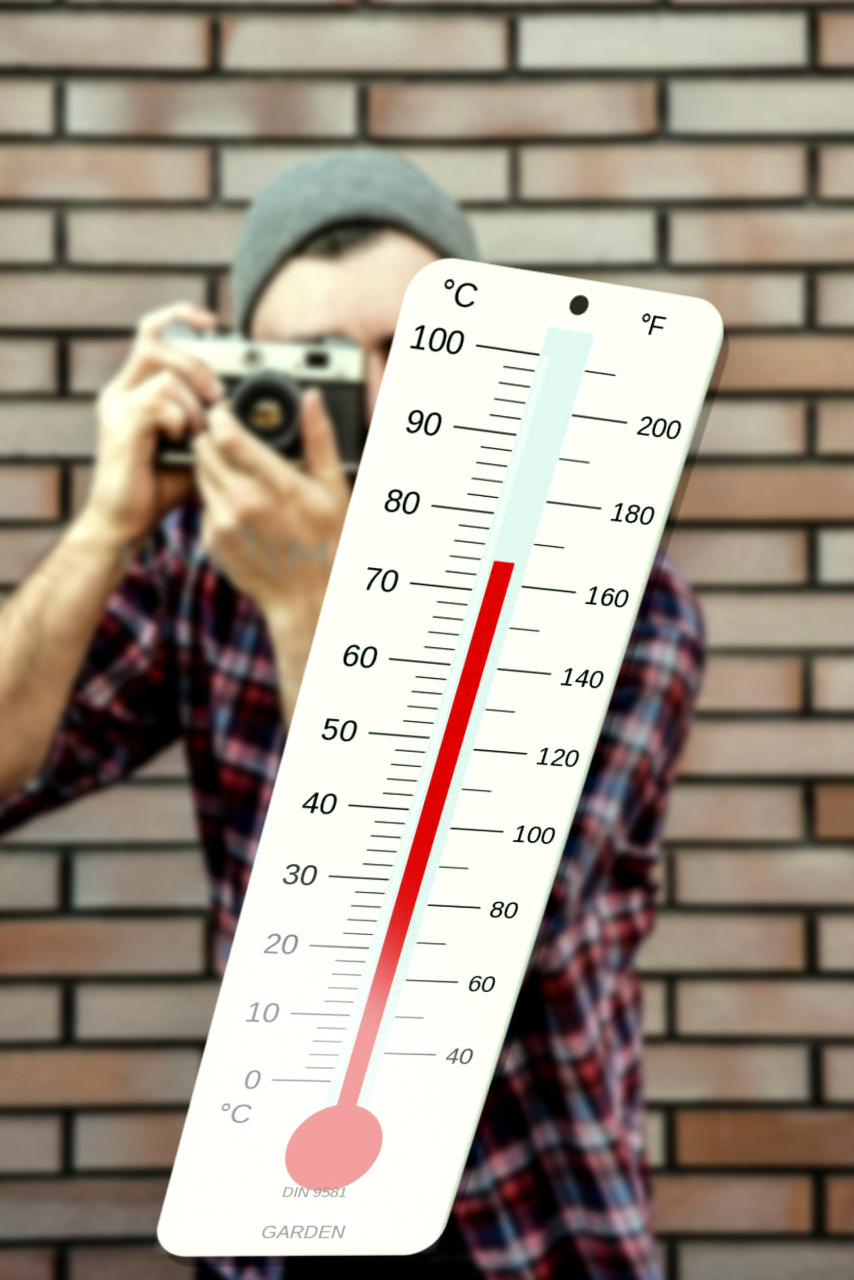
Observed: 74 °C
